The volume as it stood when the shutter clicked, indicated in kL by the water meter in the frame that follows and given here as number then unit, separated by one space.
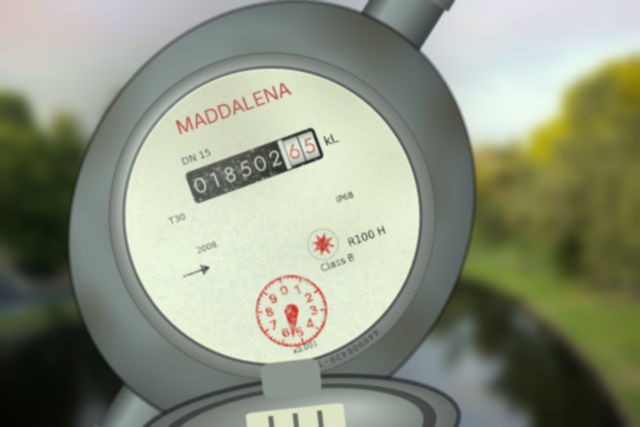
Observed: 18502.655 kL
